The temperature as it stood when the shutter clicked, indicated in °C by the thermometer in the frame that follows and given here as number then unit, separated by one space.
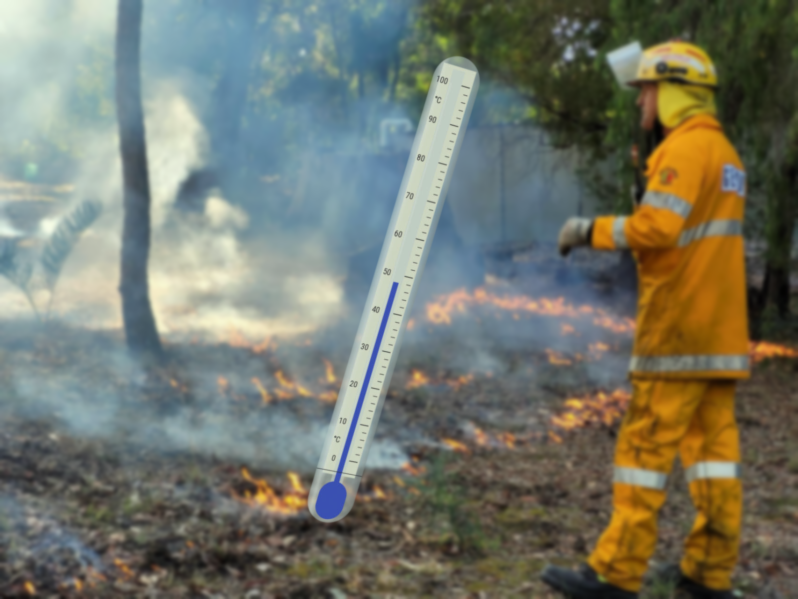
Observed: 48 °C
